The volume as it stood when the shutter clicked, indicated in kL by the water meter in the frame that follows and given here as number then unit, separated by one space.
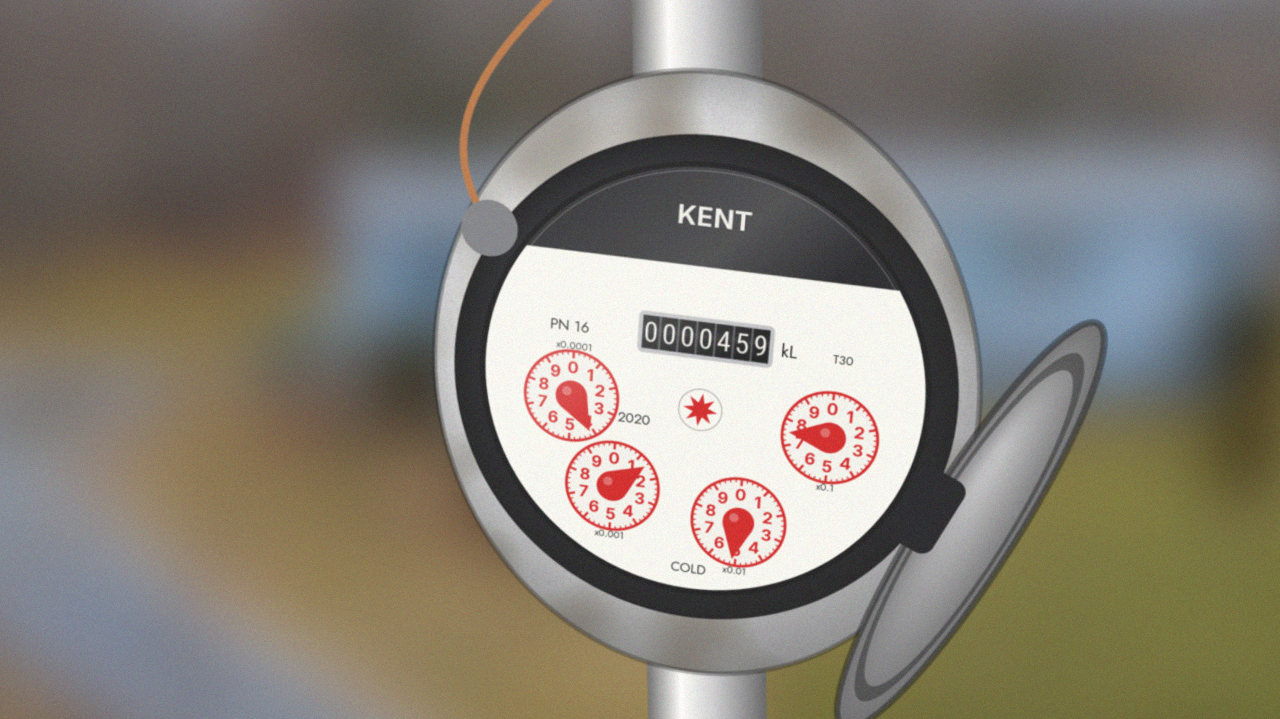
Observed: 459.7514 kL
